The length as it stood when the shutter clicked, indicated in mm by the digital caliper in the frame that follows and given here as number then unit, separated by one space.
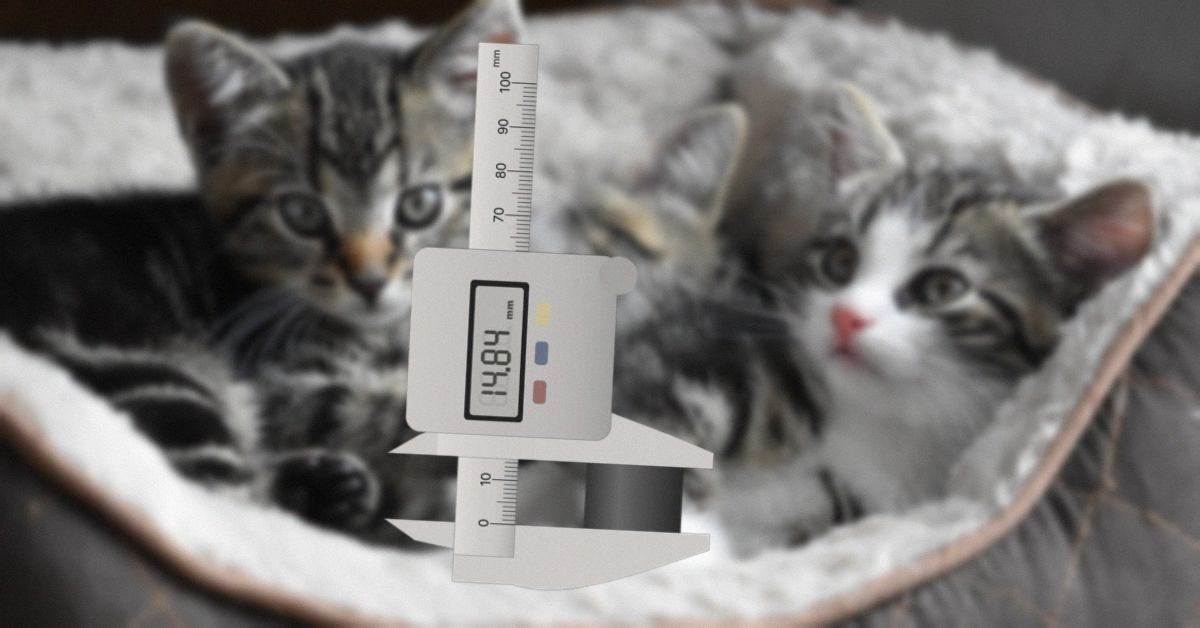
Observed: 14.84 mm
